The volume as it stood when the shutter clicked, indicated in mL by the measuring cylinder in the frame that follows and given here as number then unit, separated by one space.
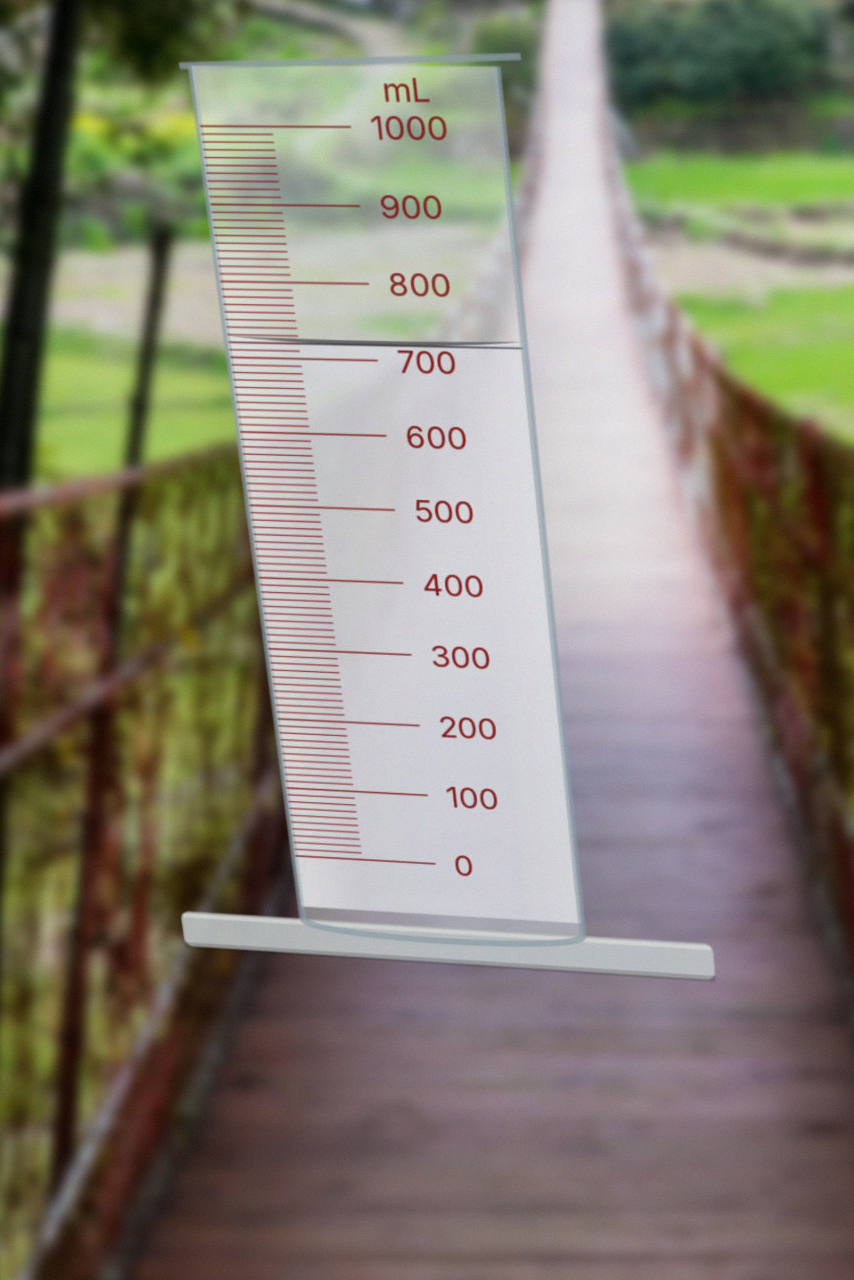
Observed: 720 mL
